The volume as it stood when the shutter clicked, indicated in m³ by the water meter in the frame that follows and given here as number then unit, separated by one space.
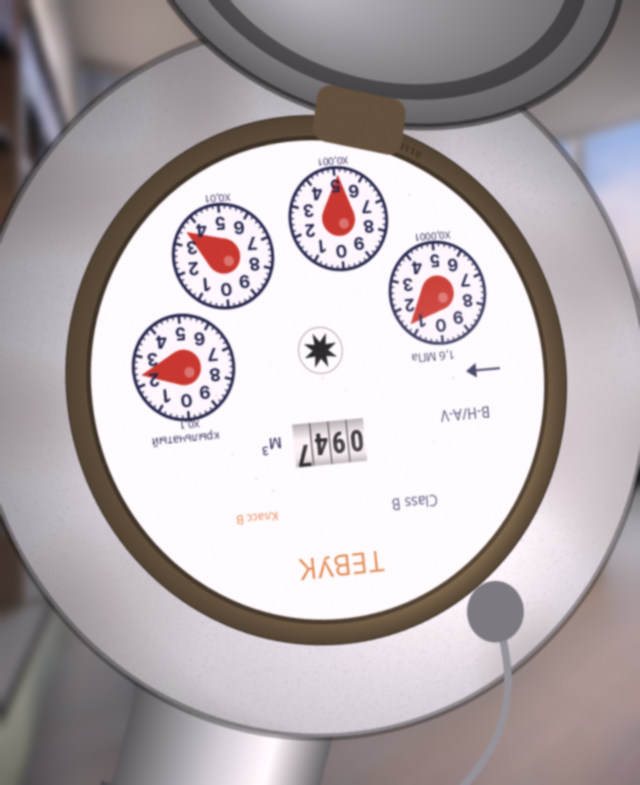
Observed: 947.2351 m³
